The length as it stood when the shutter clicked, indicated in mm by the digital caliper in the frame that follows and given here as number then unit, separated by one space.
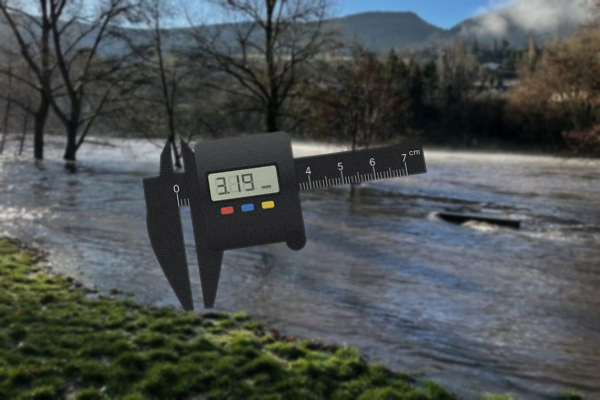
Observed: 3.19 mm
